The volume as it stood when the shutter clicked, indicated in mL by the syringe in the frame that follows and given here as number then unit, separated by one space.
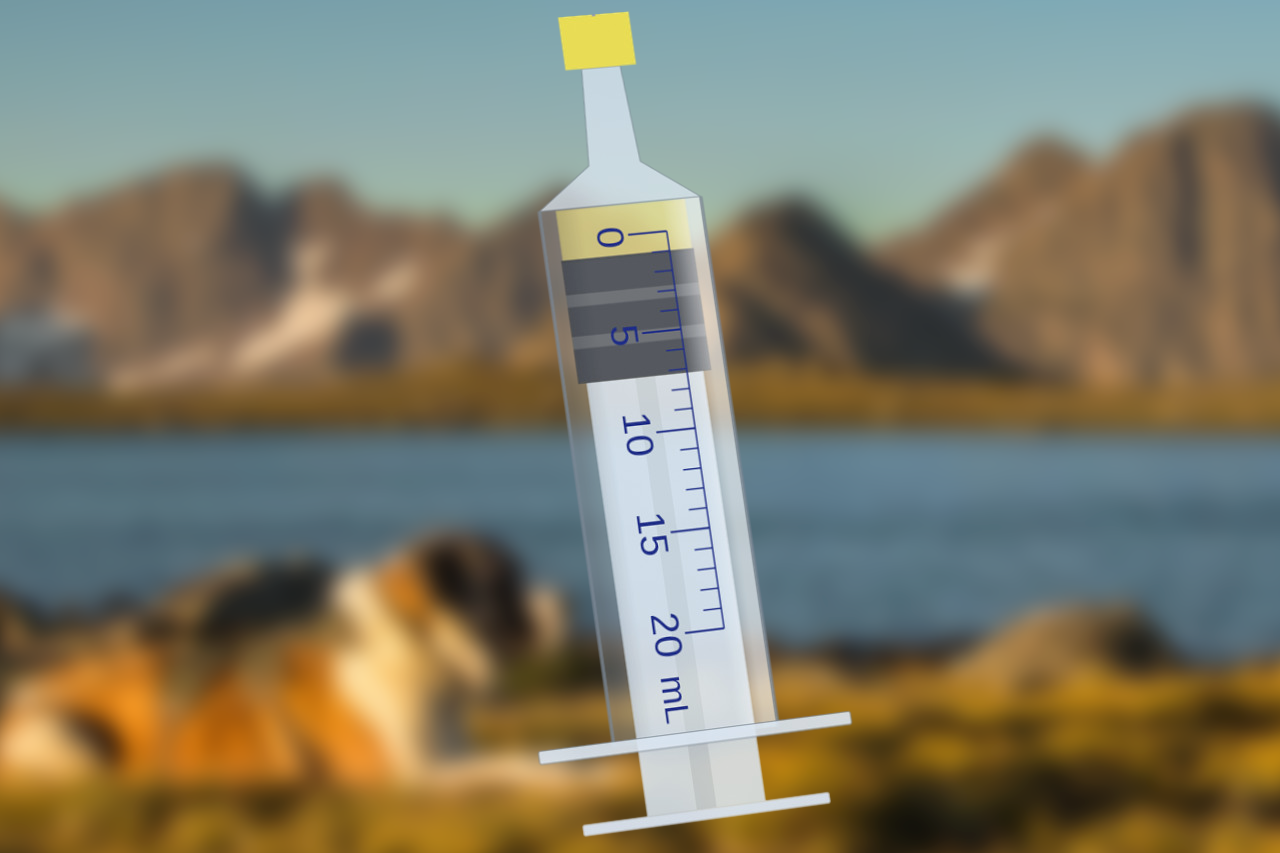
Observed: 1 mL
